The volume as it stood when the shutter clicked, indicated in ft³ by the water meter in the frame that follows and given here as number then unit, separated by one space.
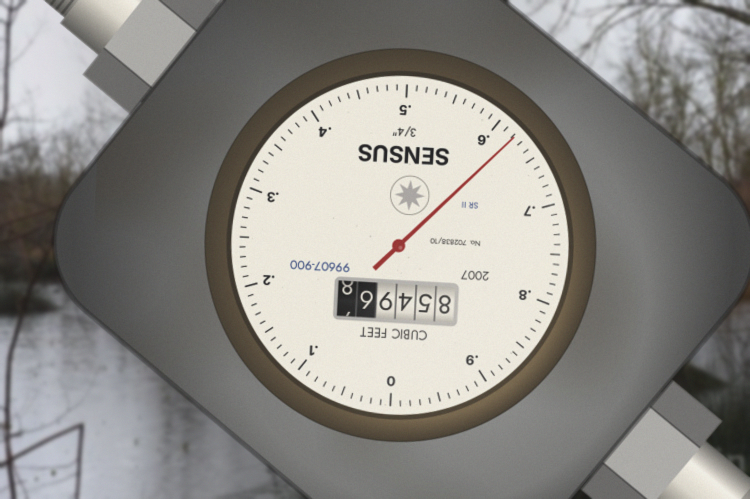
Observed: 854967.62 ft³
